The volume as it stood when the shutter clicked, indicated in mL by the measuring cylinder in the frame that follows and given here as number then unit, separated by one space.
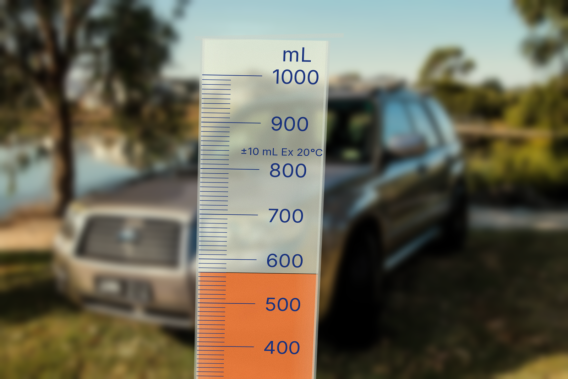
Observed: 570 mL
